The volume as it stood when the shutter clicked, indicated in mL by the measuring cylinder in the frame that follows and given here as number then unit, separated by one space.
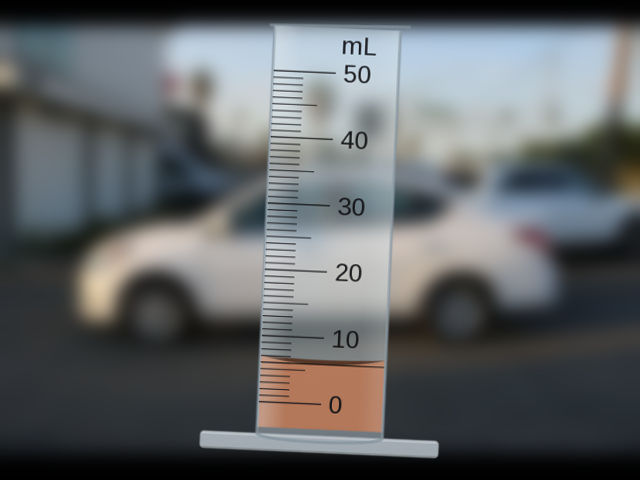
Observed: 6 mL
